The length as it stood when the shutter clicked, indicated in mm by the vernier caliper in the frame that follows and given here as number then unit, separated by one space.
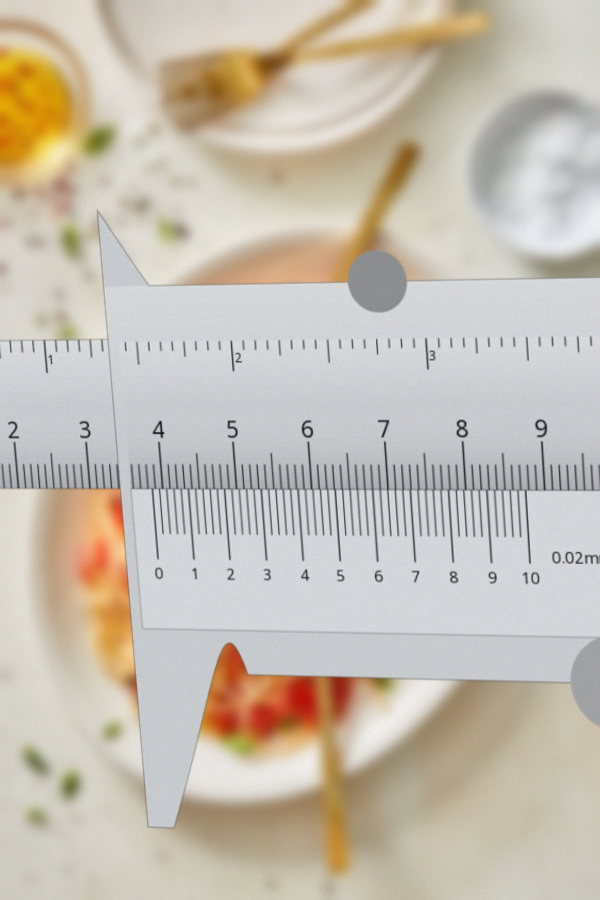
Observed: 38.6 mm
